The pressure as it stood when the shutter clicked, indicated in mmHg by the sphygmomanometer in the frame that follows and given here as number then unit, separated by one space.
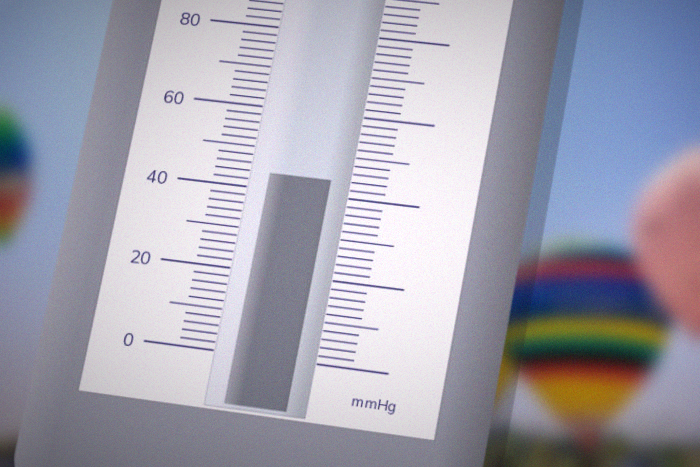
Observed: 44 mmHg
